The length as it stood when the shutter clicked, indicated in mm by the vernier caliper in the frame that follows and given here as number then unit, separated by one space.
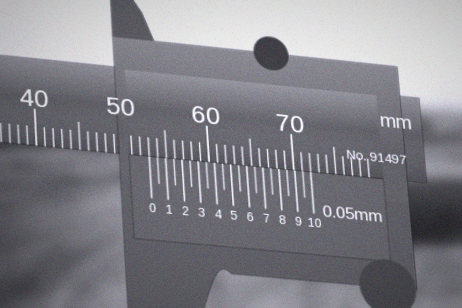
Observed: 53.0 mm
